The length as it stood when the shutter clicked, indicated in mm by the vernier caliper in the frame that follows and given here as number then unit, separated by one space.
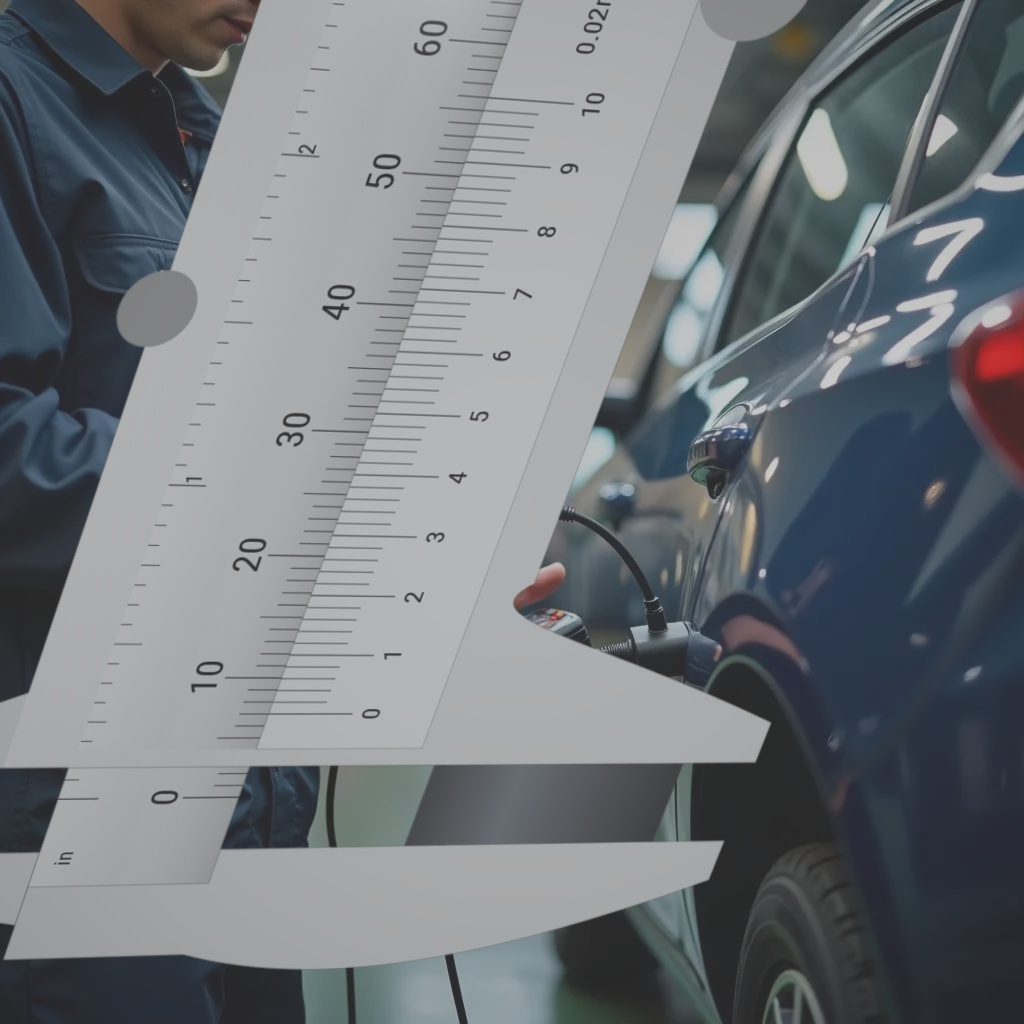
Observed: 7.0 mm
